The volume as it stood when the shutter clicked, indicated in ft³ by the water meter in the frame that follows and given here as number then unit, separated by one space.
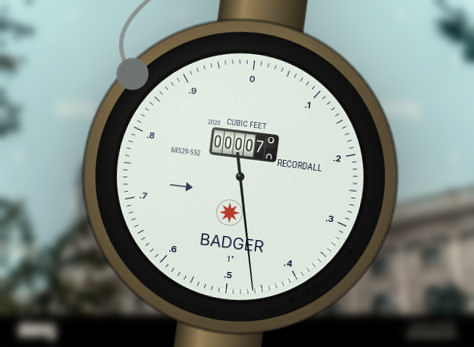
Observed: 78.46 ft³
